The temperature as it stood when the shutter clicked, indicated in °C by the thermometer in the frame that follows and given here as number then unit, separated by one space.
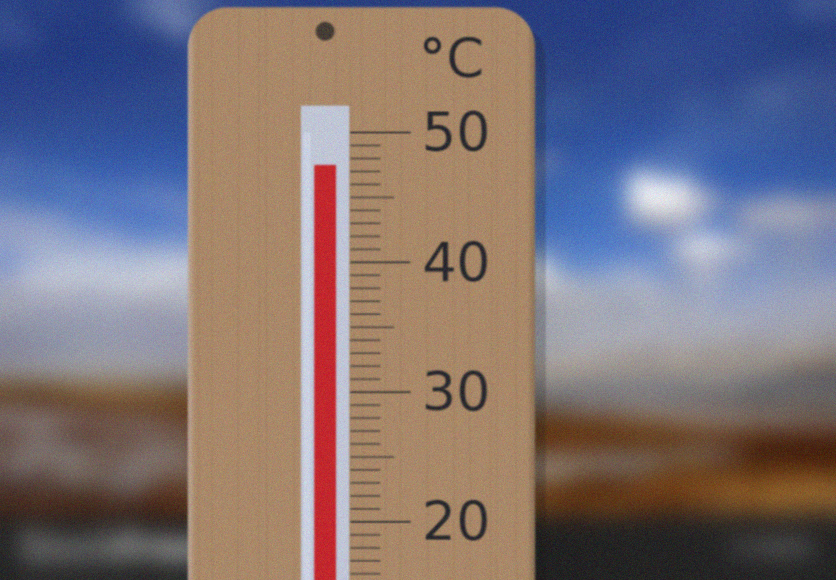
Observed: 47.5 °C
